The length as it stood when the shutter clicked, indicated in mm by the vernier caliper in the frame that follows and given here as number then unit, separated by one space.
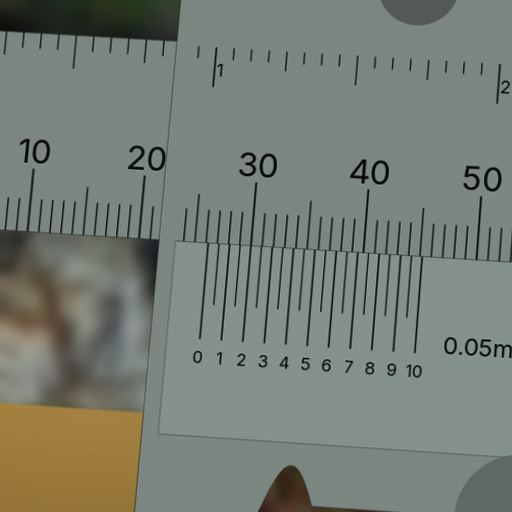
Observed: 26.2 mm
